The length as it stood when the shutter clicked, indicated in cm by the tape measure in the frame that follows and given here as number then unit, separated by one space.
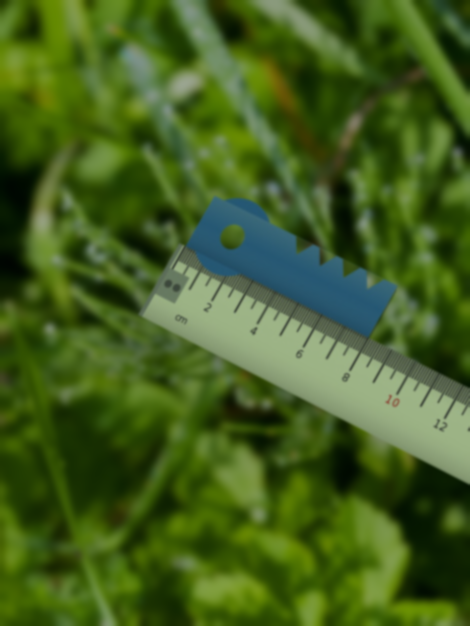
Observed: 8 cm
